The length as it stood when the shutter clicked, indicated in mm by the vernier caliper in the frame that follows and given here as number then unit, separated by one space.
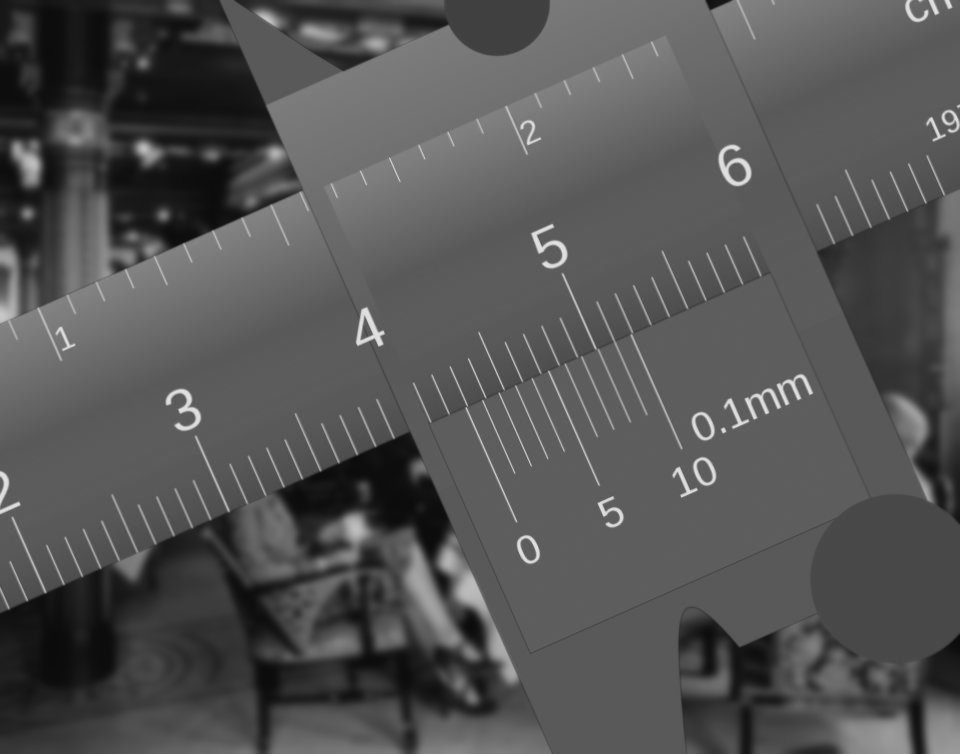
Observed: 42.9 mm
